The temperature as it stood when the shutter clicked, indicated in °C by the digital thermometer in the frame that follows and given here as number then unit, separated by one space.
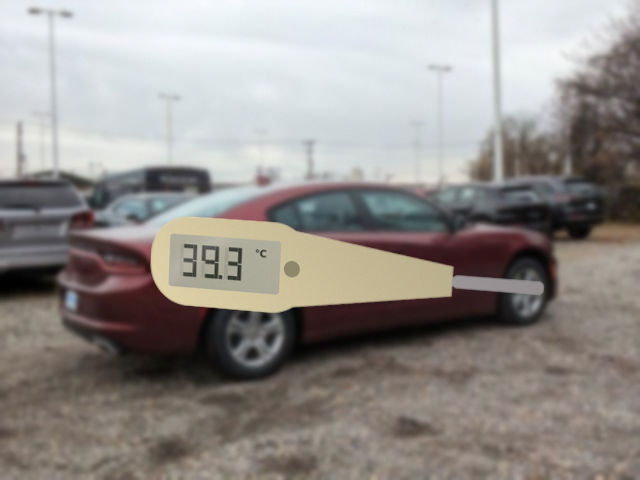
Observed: 39.3 °C
